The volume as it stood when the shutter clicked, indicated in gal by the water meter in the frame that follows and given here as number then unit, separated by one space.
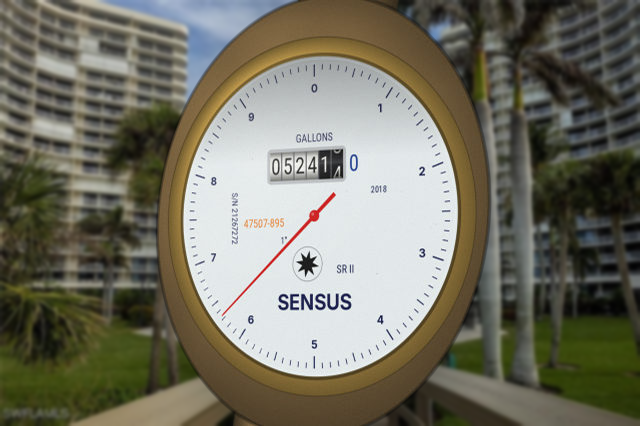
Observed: 524136.3 gal
